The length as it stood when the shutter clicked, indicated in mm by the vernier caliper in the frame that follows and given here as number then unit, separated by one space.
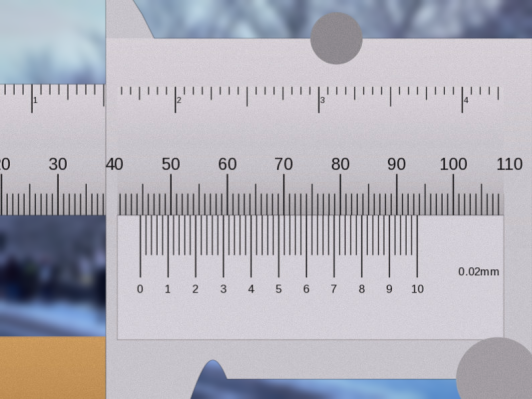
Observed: 44.6 mm
